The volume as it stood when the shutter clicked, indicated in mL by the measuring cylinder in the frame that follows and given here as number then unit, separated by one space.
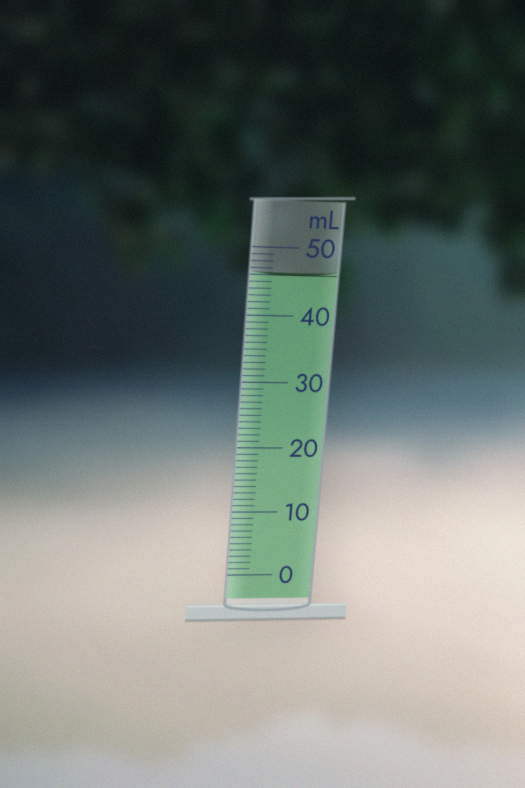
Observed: 46 mL
